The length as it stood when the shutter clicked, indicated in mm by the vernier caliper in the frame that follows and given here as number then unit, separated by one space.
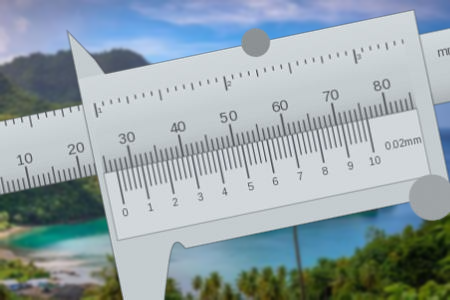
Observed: 27.0 mm
